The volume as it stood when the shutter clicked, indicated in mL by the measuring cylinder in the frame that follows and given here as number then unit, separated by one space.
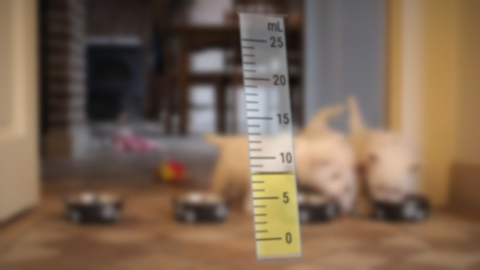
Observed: 8 mL
